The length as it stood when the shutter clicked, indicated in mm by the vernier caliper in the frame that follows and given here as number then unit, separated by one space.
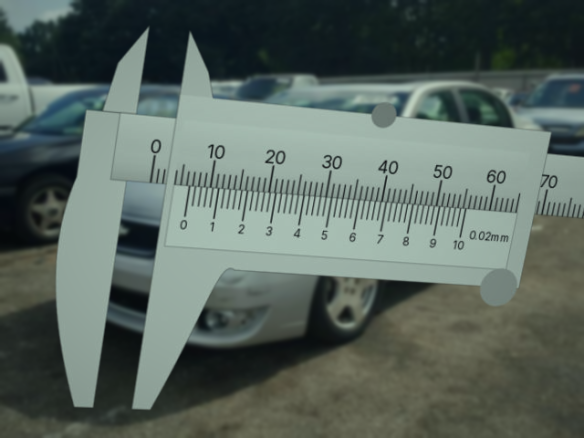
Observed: 6.5 mm
